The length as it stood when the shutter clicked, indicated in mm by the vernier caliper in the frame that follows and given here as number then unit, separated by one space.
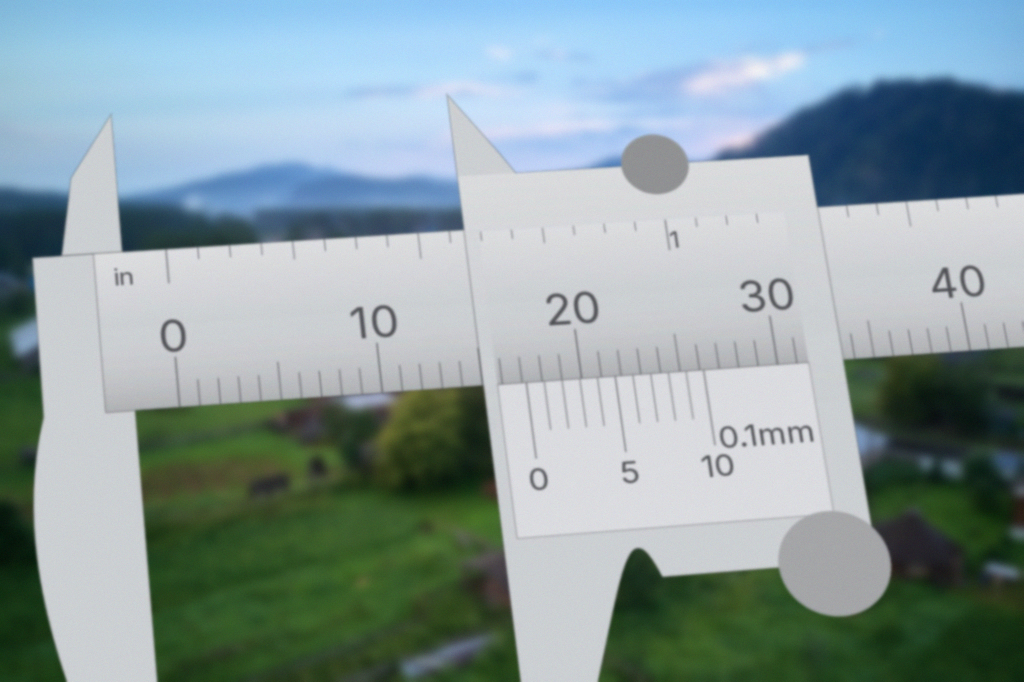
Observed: 17.2 mm
